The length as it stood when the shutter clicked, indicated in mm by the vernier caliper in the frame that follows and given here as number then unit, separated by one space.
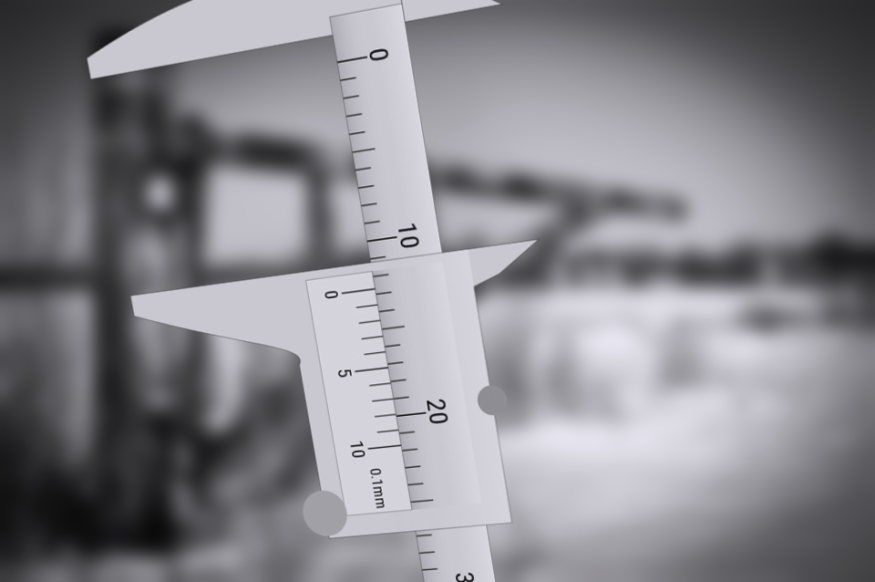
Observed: 12.7 mm
